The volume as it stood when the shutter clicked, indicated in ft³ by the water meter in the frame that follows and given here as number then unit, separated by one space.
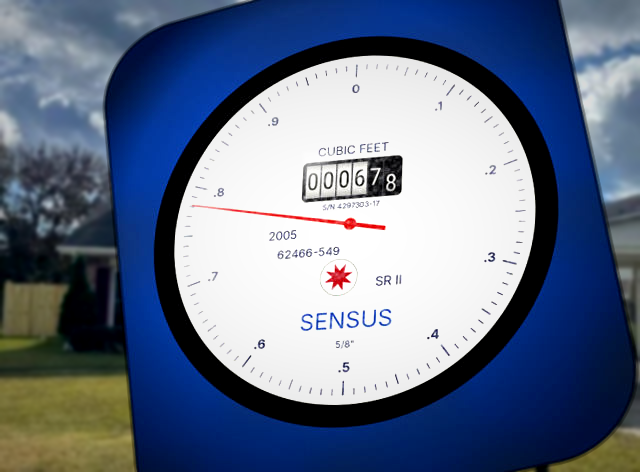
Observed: 677.78 ft³
